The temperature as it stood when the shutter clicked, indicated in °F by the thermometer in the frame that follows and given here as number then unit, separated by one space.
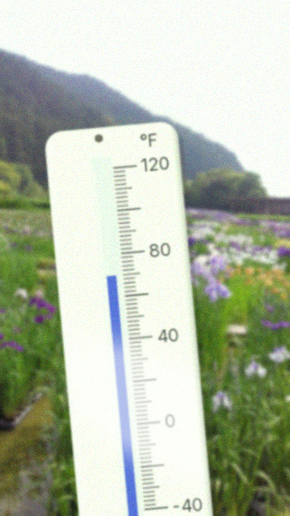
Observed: 70 °F
